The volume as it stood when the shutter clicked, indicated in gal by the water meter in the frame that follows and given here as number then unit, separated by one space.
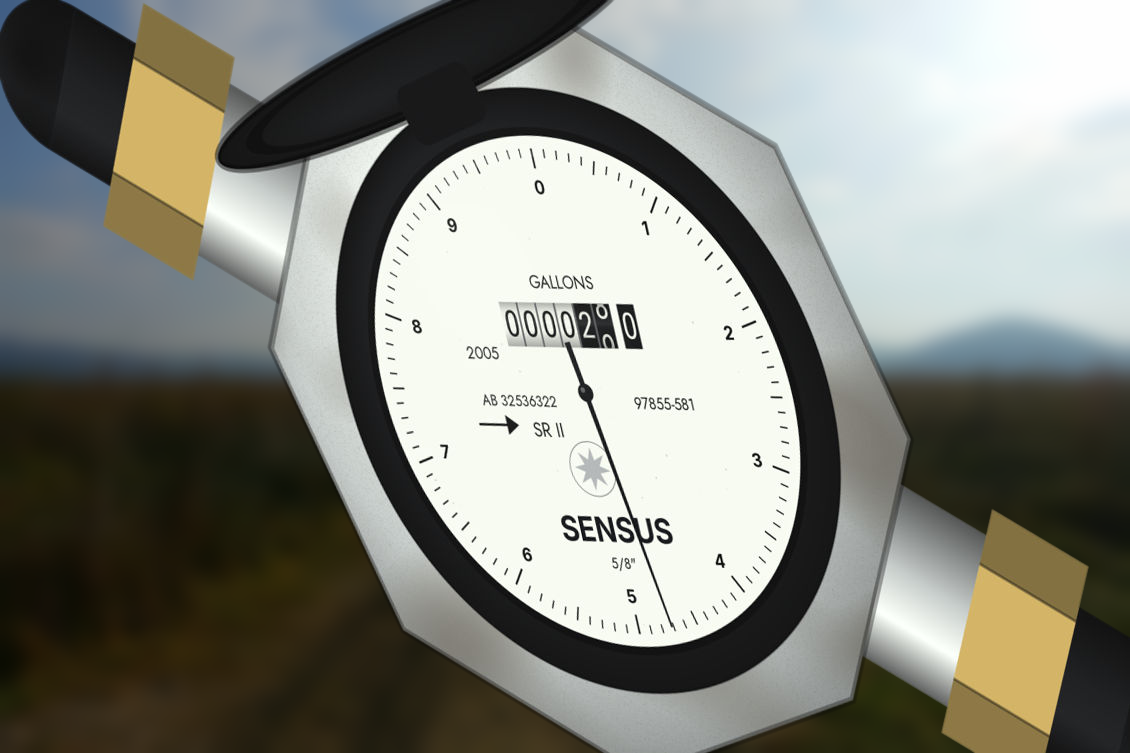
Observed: 284.7 gal
